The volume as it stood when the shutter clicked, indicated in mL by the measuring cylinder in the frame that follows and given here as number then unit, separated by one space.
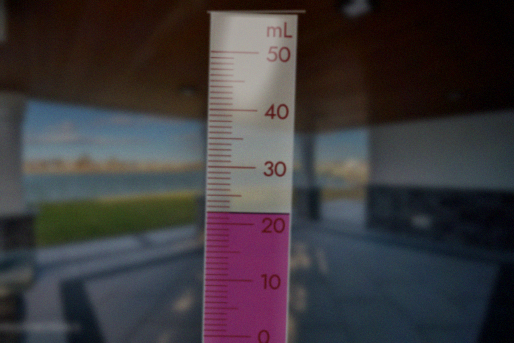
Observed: 22 mL
